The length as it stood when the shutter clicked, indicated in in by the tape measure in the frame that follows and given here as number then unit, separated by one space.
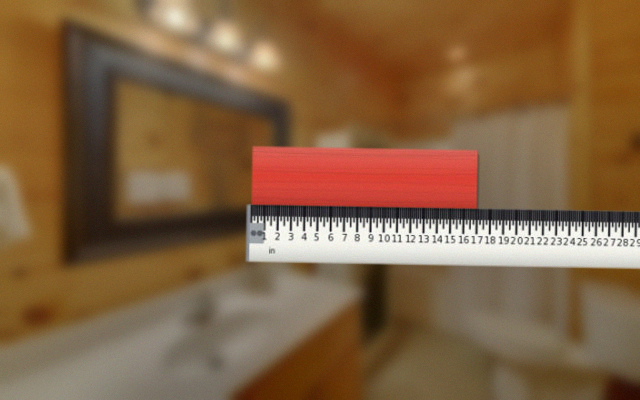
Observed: 17 in
